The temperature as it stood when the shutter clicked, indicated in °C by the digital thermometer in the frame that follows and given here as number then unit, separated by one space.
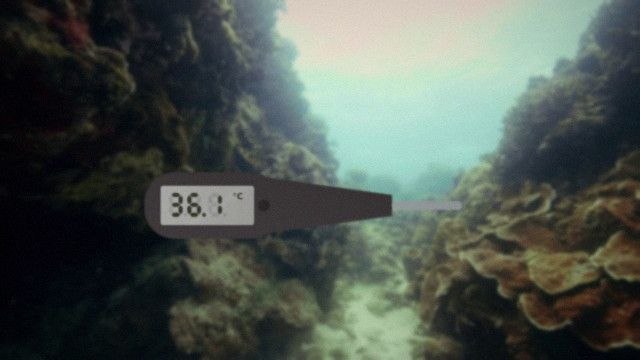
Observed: 36.1 °C
